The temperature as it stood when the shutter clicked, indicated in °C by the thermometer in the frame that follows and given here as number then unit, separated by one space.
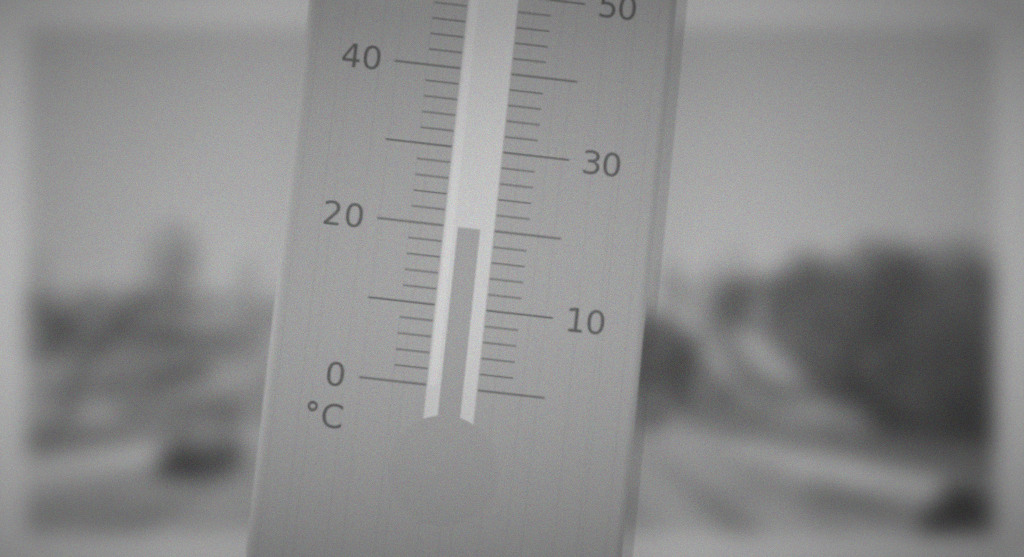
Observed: 20 °C
